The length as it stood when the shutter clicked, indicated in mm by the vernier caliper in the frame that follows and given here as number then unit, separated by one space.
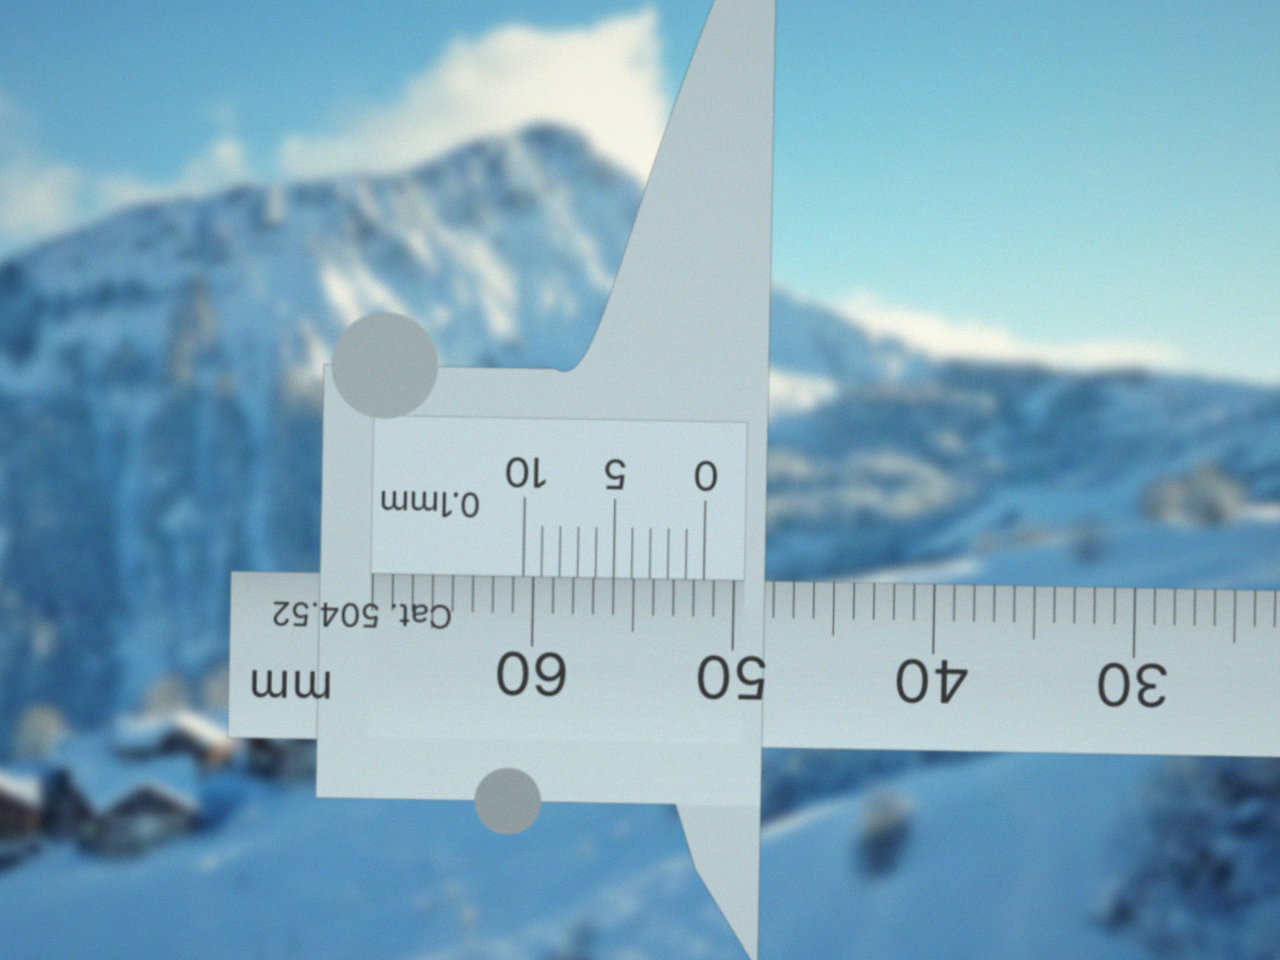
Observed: 51.5 mm
